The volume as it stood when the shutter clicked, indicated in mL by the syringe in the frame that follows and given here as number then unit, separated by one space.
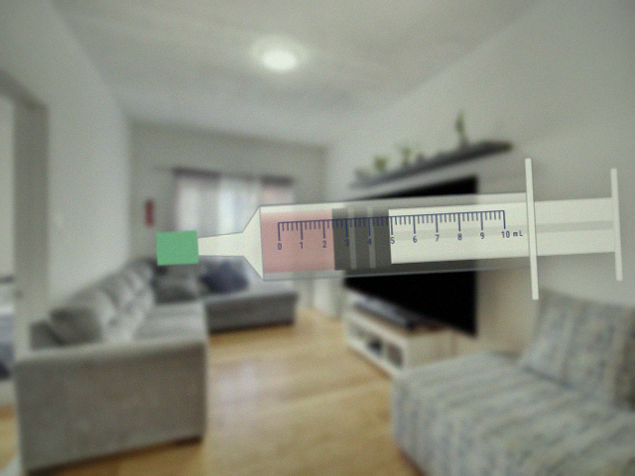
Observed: 2.4 mL
